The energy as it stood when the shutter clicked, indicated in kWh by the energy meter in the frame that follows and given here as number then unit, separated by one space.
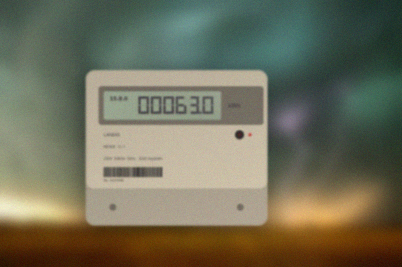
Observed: 63.0 kWh
